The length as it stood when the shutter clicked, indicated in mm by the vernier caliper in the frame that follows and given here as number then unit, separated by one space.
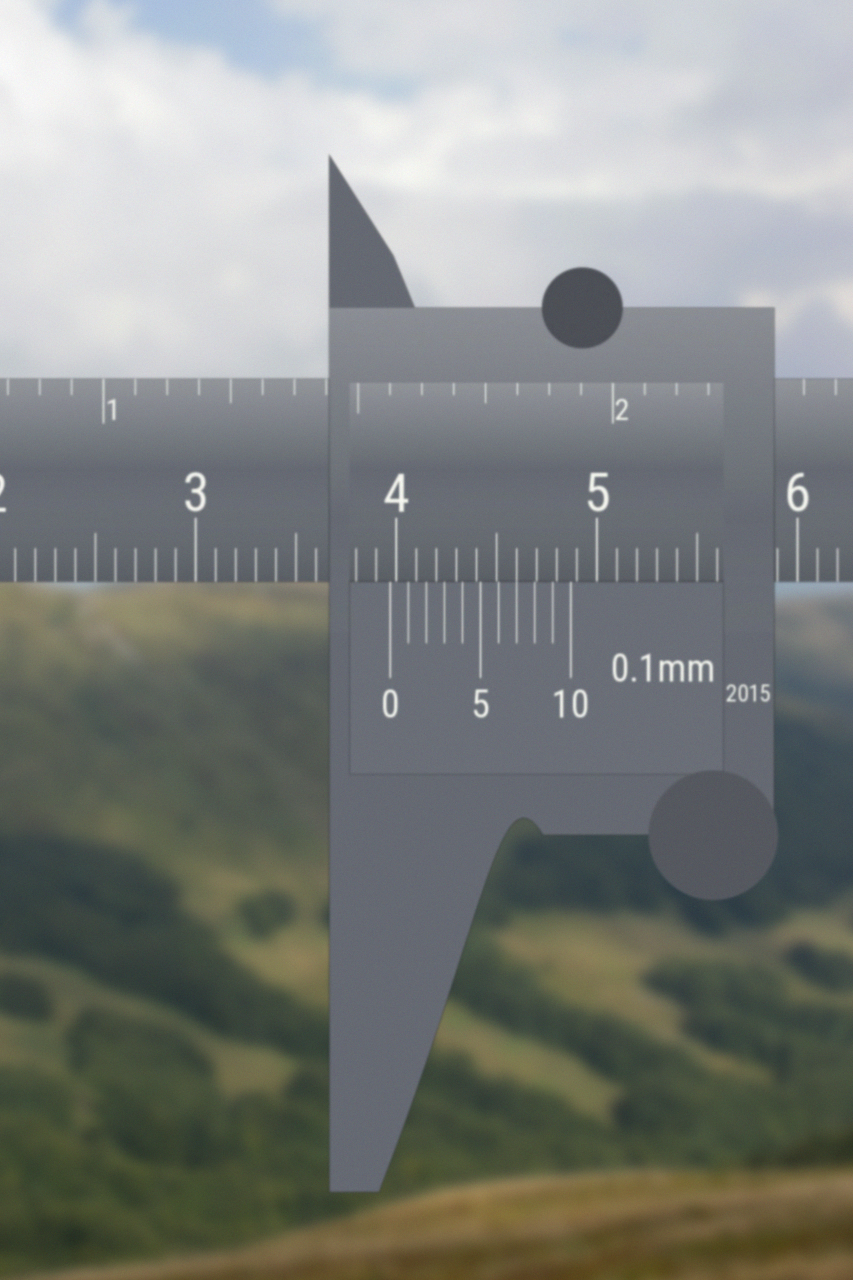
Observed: 39.7 mm
